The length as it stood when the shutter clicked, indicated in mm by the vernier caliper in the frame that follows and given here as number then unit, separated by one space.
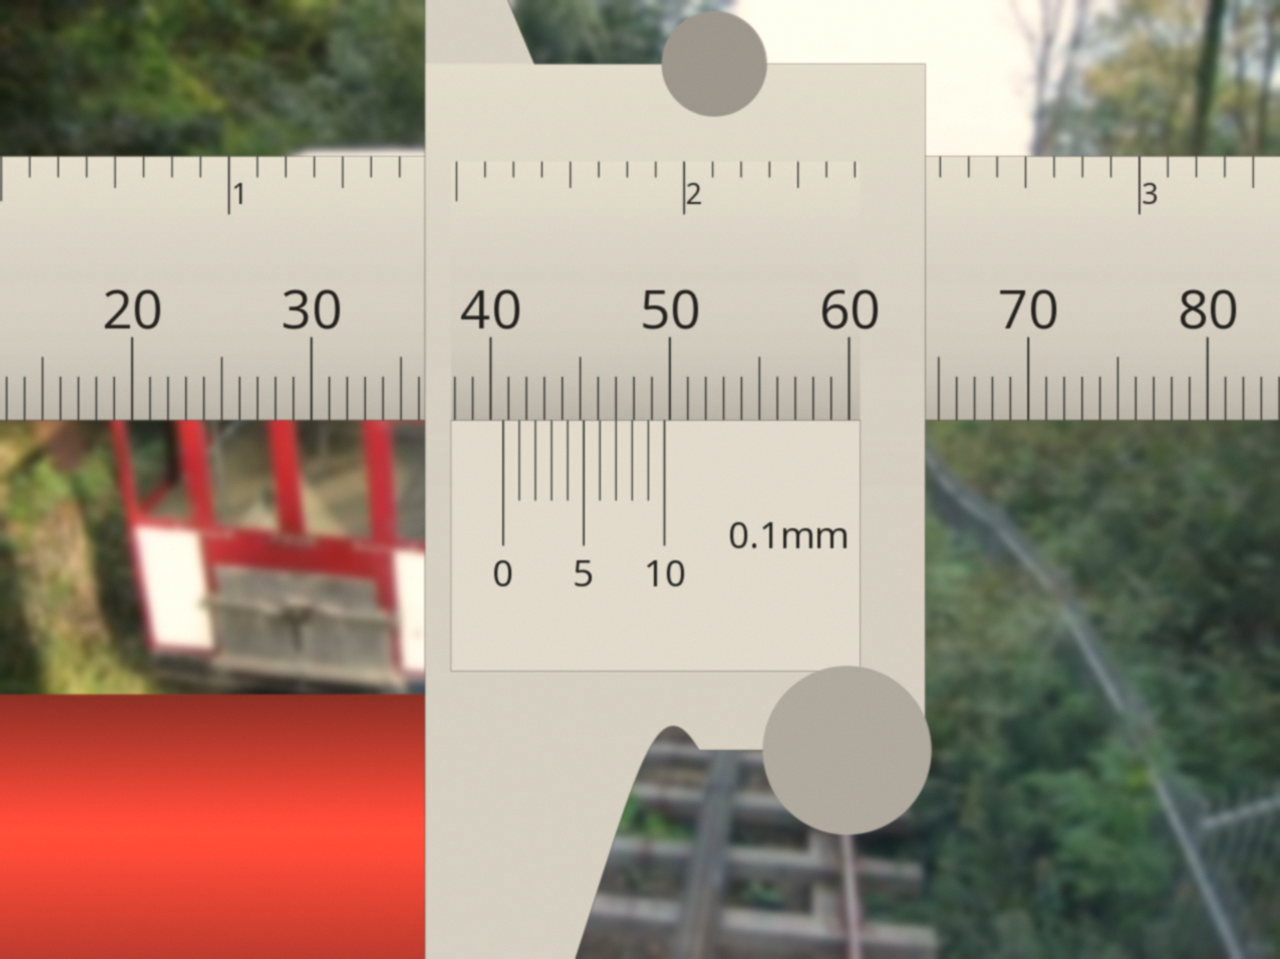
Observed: 40.7 mm
